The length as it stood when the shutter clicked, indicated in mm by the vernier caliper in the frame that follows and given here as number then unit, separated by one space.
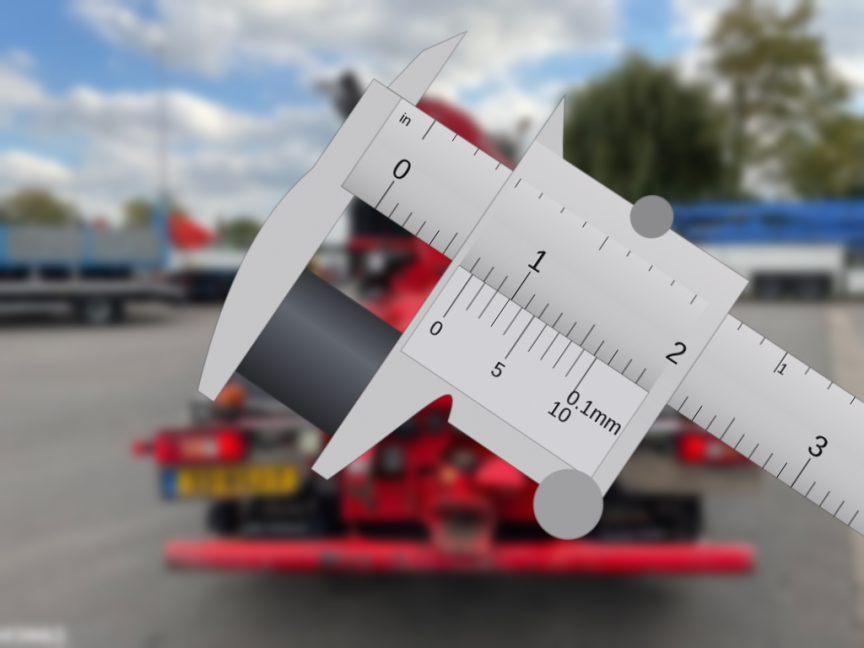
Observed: 7.2 mm
